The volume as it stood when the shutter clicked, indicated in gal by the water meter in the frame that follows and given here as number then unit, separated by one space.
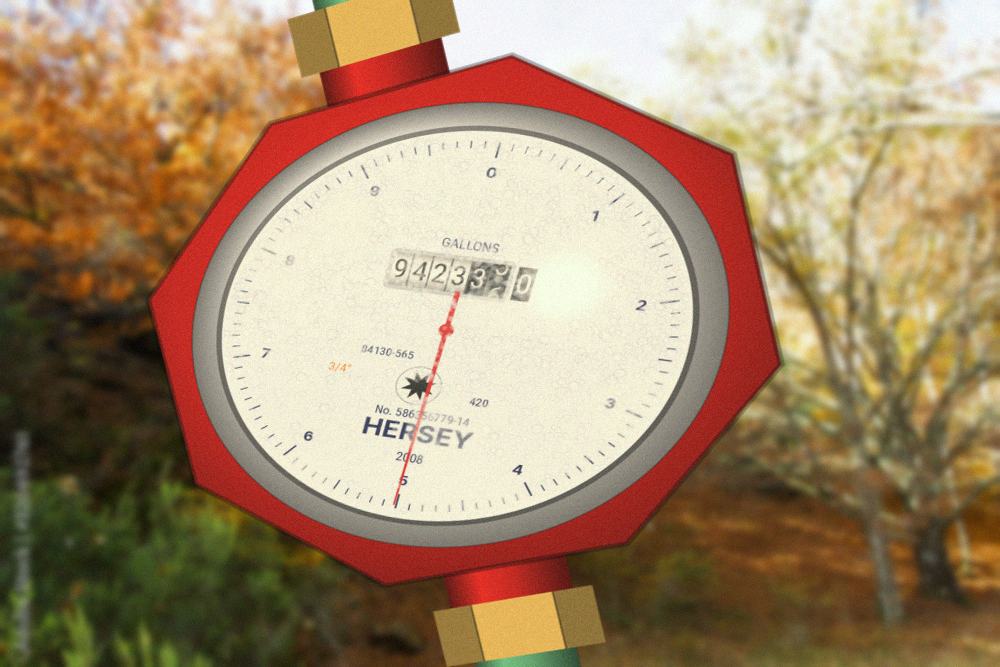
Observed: 9423355.0 gal
